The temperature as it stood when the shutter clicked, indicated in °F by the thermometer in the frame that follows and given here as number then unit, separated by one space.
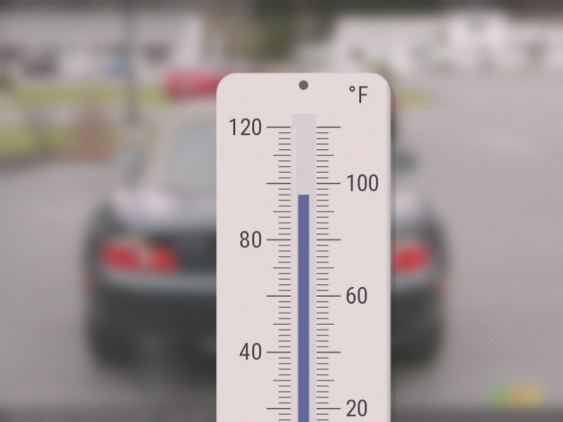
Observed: 96 °F
